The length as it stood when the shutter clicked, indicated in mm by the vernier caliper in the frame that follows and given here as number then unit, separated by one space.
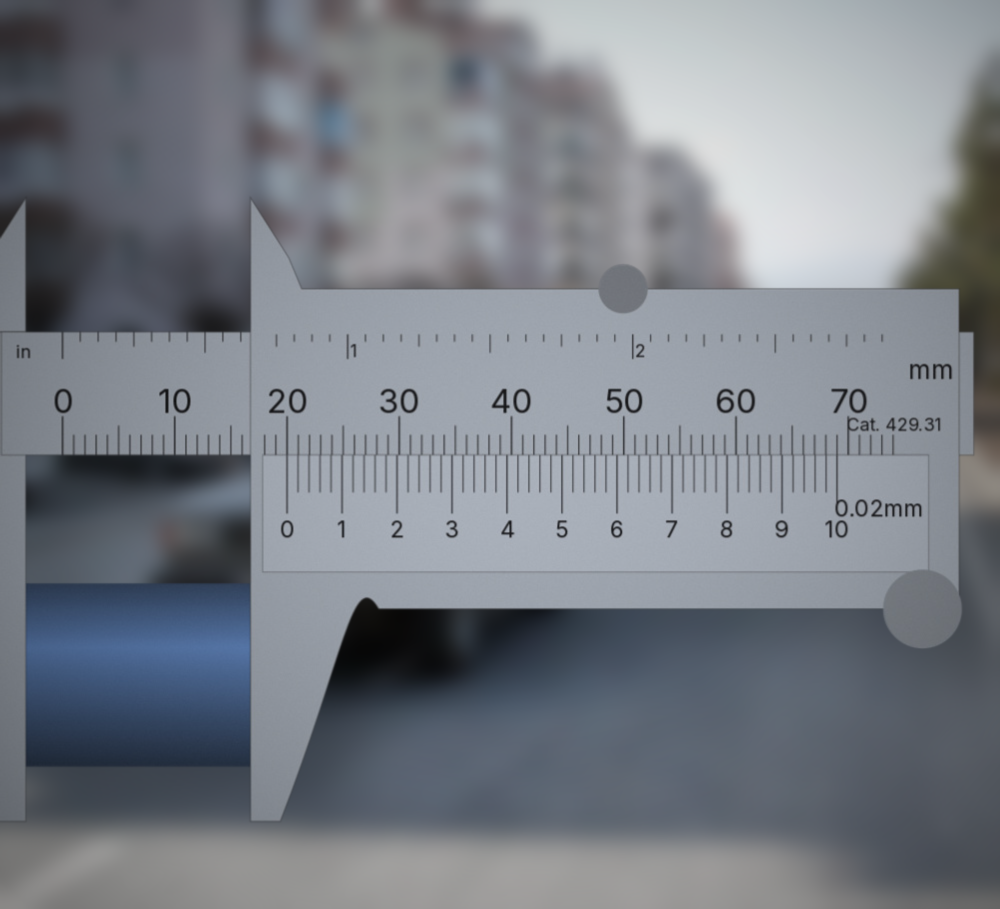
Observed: 20.0 mm
